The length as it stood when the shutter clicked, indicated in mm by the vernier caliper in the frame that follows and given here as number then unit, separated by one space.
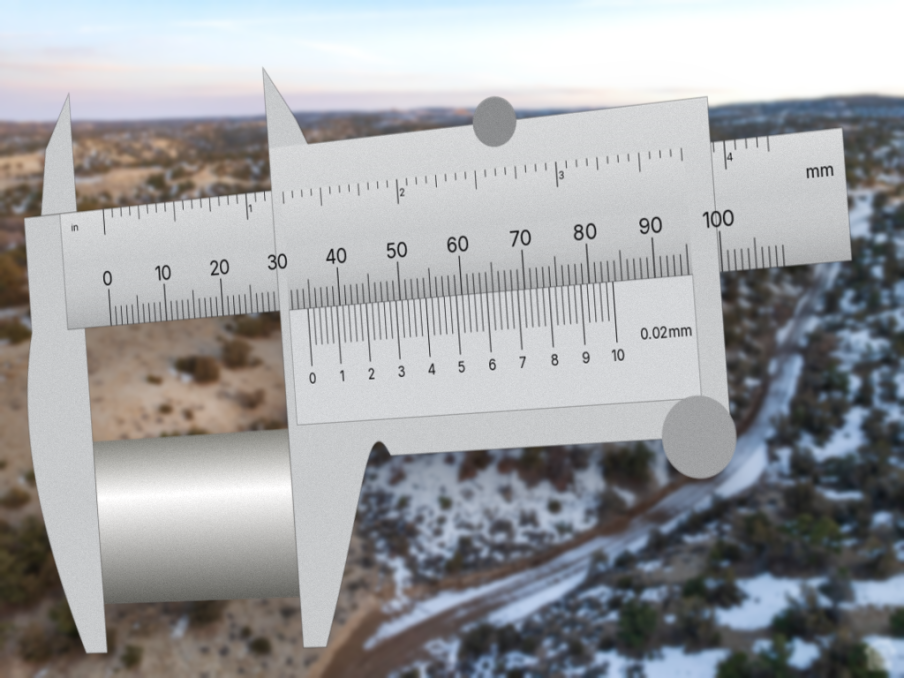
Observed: 34.6 mm
